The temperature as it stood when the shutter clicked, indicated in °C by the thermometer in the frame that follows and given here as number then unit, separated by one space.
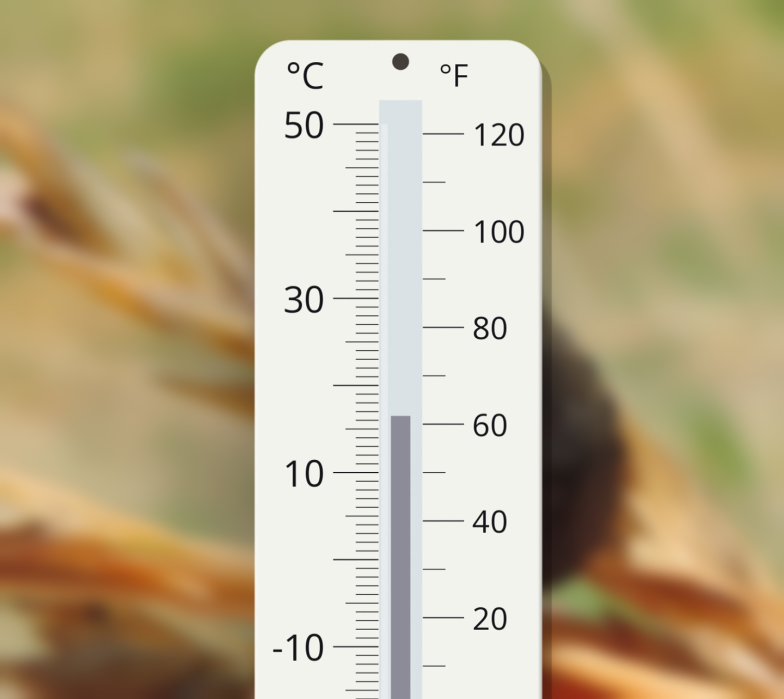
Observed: 16.5 °C
